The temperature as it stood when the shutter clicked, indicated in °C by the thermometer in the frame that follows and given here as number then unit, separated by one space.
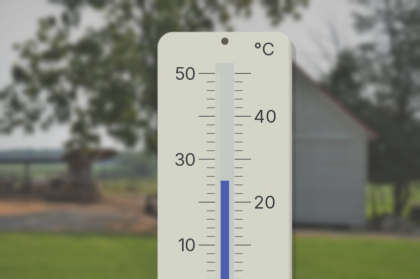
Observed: 25 °C
